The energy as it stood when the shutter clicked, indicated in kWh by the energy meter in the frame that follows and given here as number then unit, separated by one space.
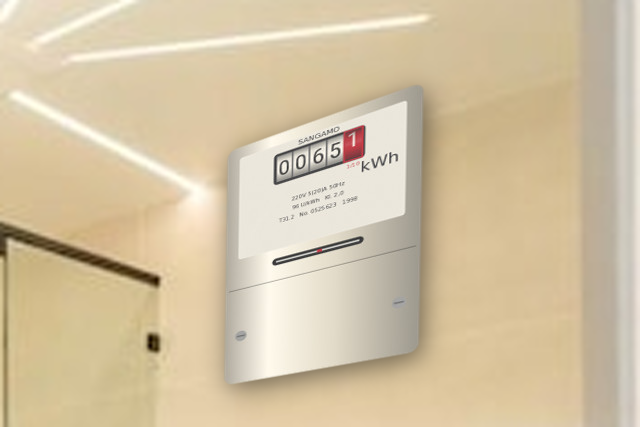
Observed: 65.1 kWh
